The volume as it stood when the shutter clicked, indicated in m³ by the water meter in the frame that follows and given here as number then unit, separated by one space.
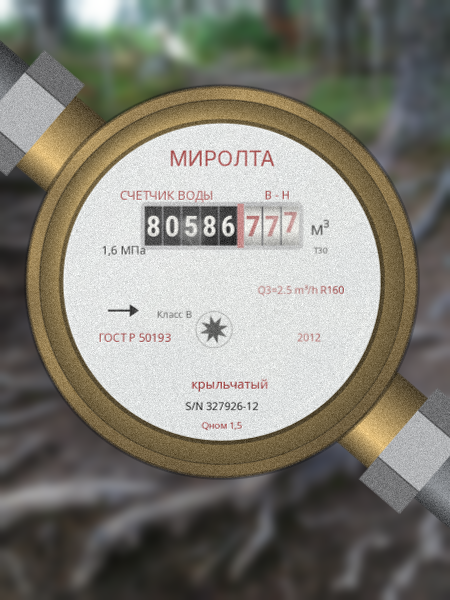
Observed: 80586.777 m³
